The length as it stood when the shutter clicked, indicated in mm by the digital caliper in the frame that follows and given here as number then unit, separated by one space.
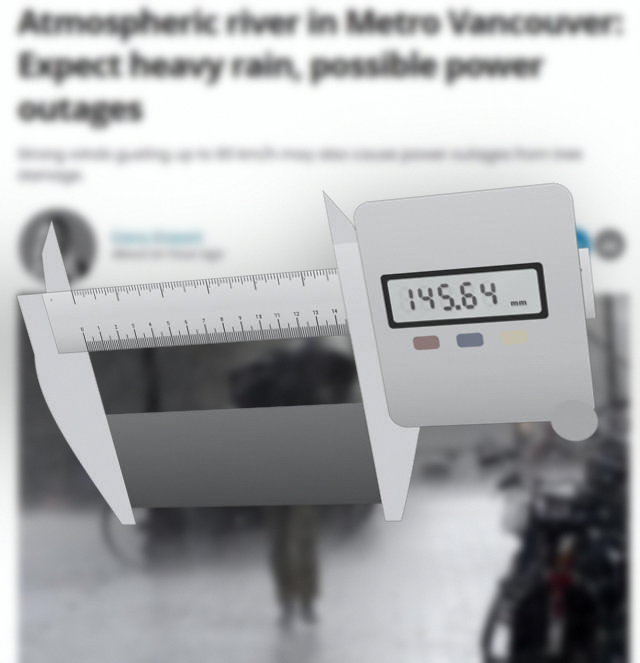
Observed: 145.64 mm
